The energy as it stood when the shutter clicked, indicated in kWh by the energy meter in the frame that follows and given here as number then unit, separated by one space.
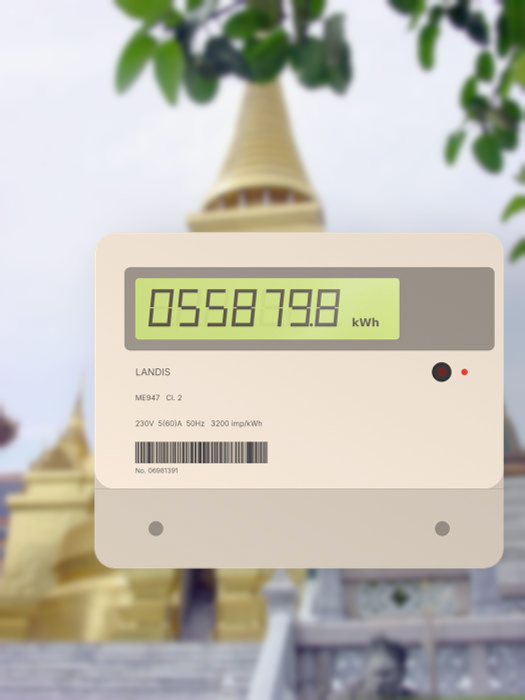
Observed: 55879.8 kWh
